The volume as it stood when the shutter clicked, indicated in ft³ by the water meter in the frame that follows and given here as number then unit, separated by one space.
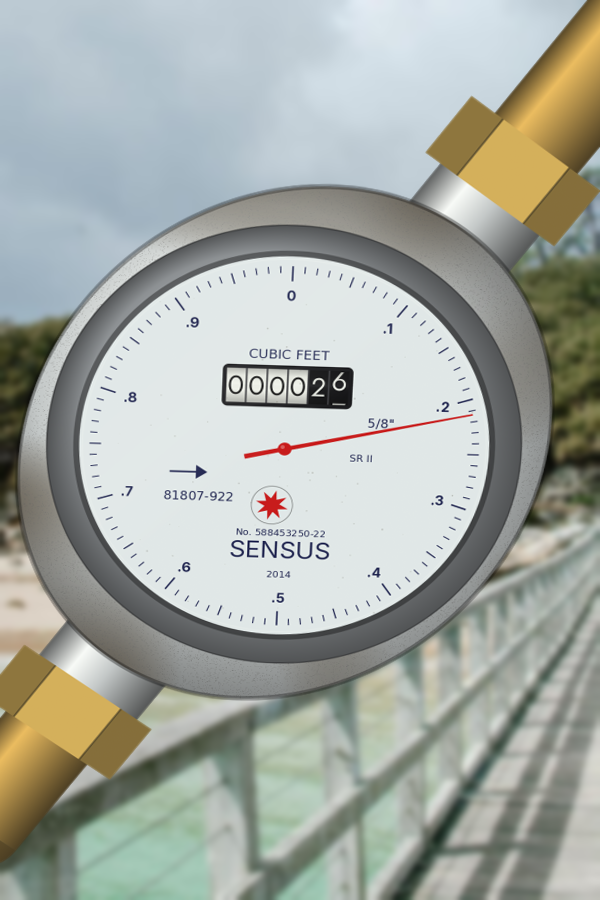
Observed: 26.21 ft³
